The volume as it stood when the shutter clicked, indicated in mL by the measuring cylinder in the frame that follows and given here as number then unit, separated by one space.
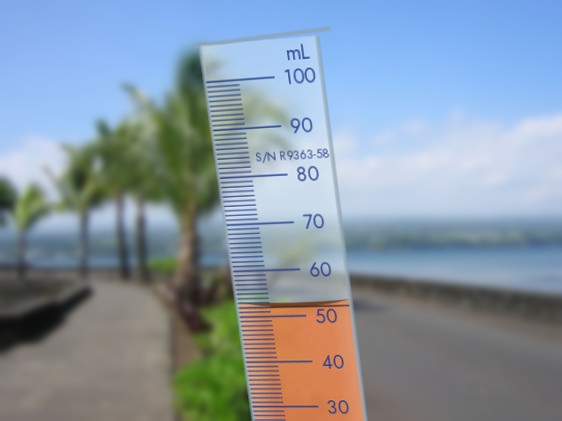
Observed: 52 mL
